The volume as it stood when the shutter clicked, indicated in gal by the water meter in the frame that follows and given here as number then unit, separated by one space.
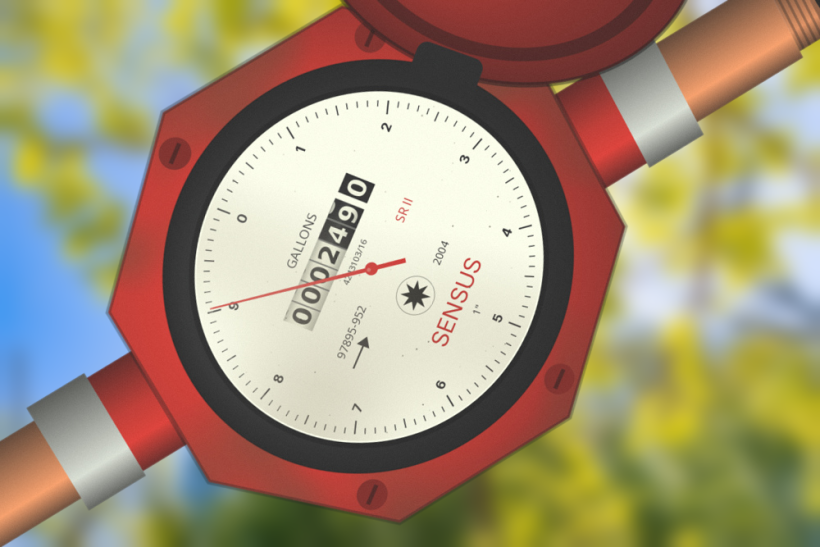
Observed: 2489.0 gal
